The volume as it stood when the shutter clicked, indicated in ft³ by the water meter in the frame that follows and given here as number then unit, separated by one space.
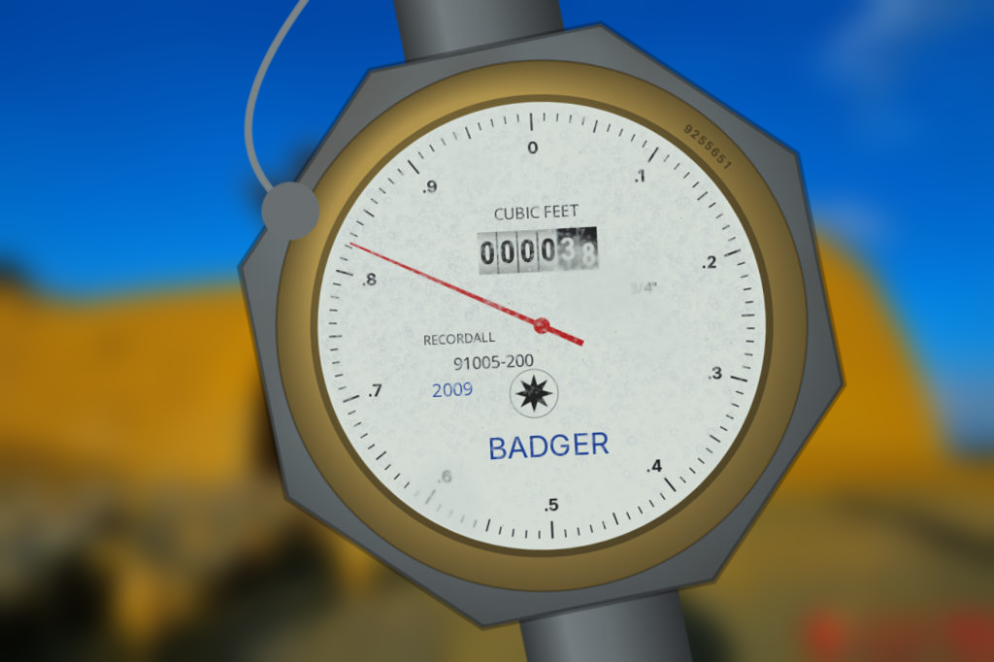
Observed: 37.82 ft³
